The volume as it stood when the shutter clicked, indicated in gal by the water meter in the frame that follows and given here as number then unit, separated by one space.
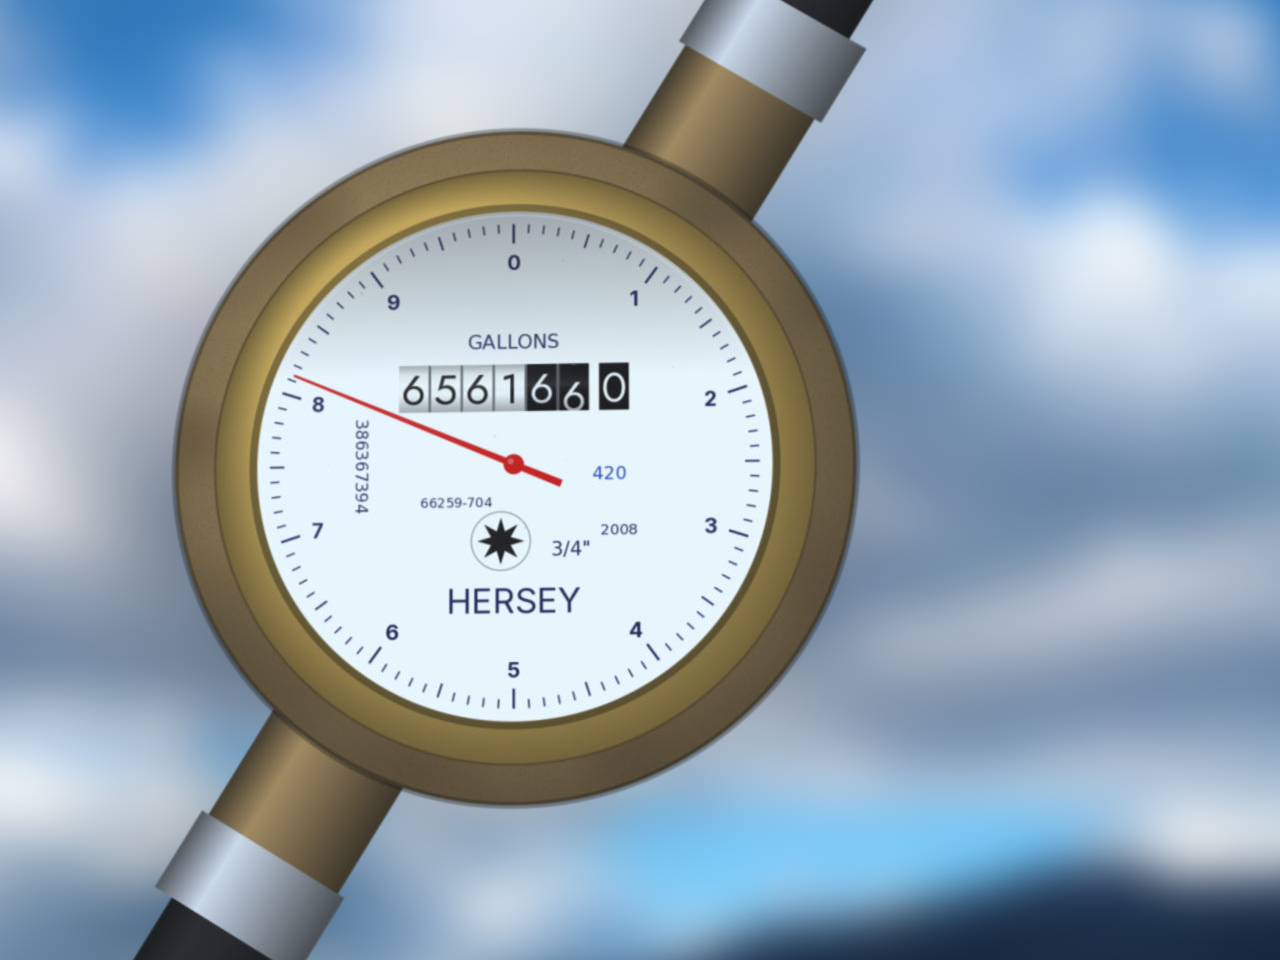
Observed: 6561658.1 gal
